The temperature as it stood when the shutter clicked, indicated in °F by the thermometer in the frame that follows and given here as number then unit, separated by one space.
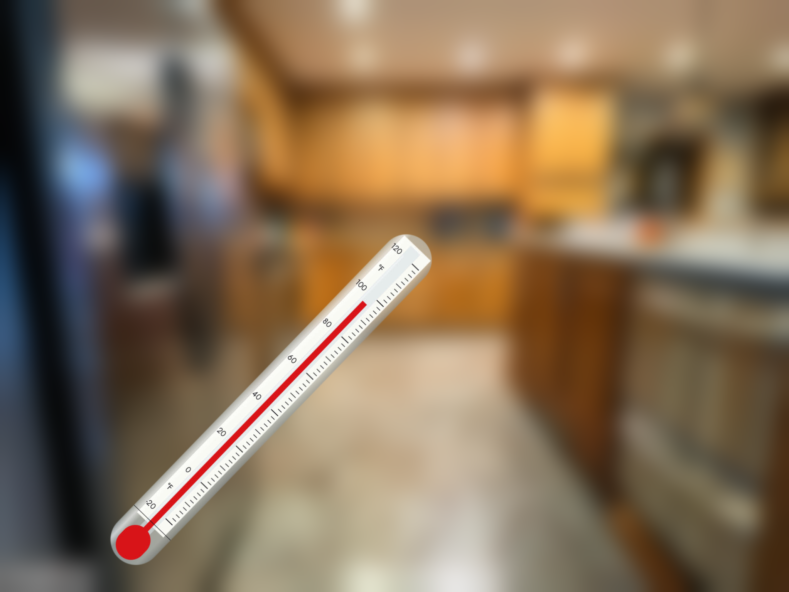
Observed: 96 °F
